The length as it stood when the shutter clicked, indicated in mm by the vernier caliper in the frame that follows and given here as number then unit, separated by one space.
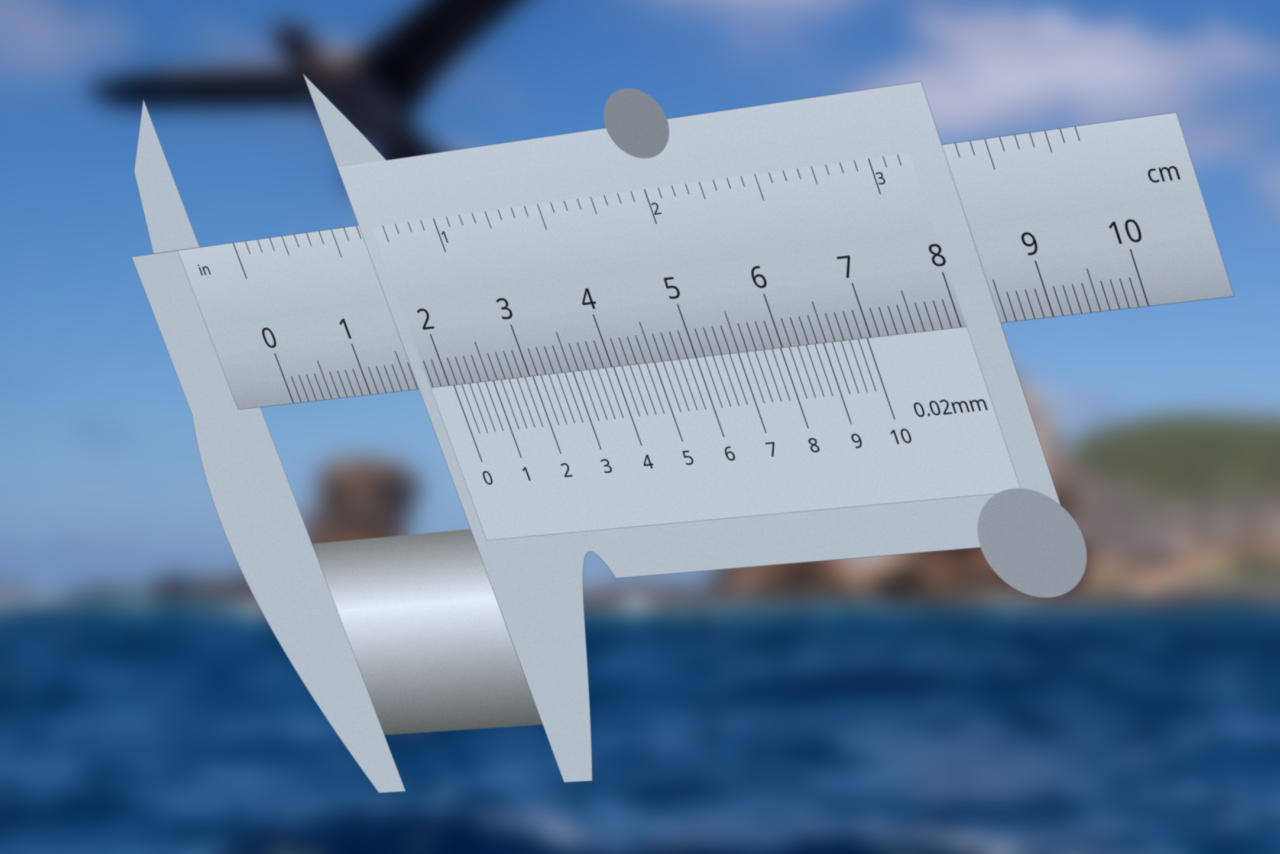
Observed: 20.6 mm
